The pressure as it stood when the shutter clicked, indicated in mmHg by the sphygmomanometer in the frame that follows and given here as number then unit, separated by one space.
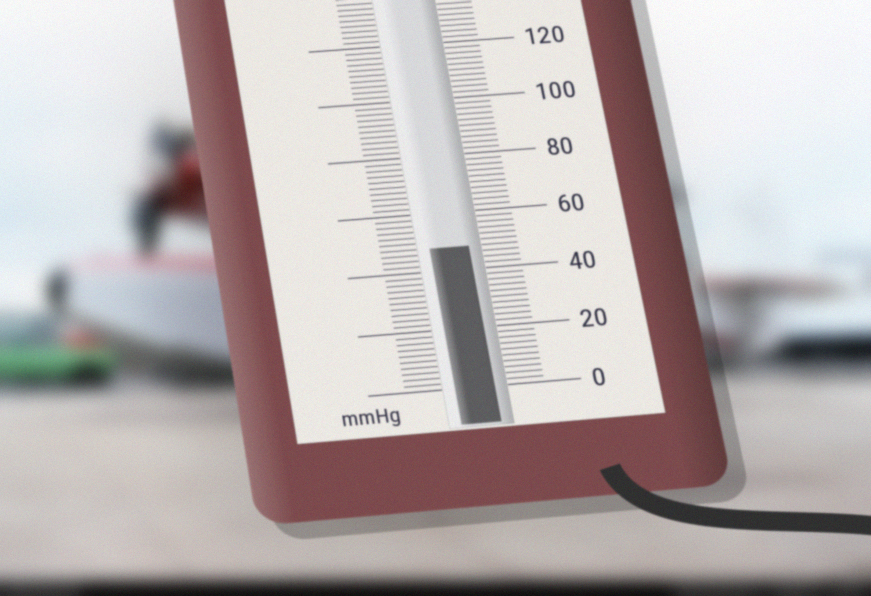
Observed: 48 mmHg
